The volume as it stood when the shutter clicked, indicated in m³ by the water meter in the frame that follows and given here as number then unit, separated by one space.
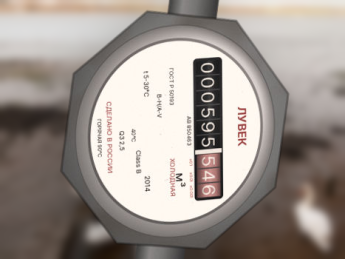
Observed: 595.546 m³
